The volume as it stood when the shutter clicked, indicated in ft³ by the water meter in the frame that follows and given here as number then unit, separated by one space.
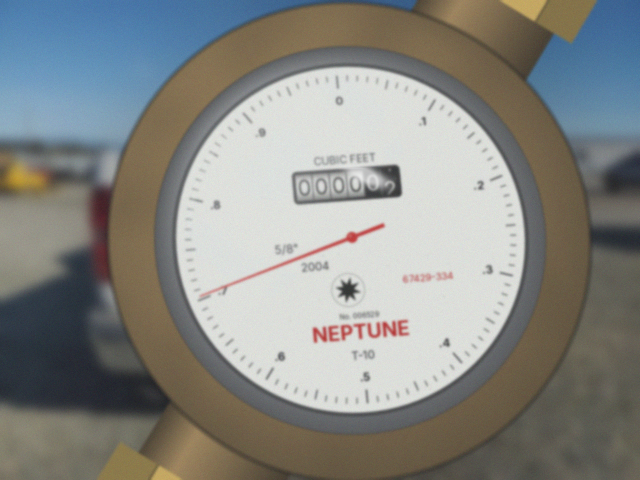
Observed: 1.70 ft³
